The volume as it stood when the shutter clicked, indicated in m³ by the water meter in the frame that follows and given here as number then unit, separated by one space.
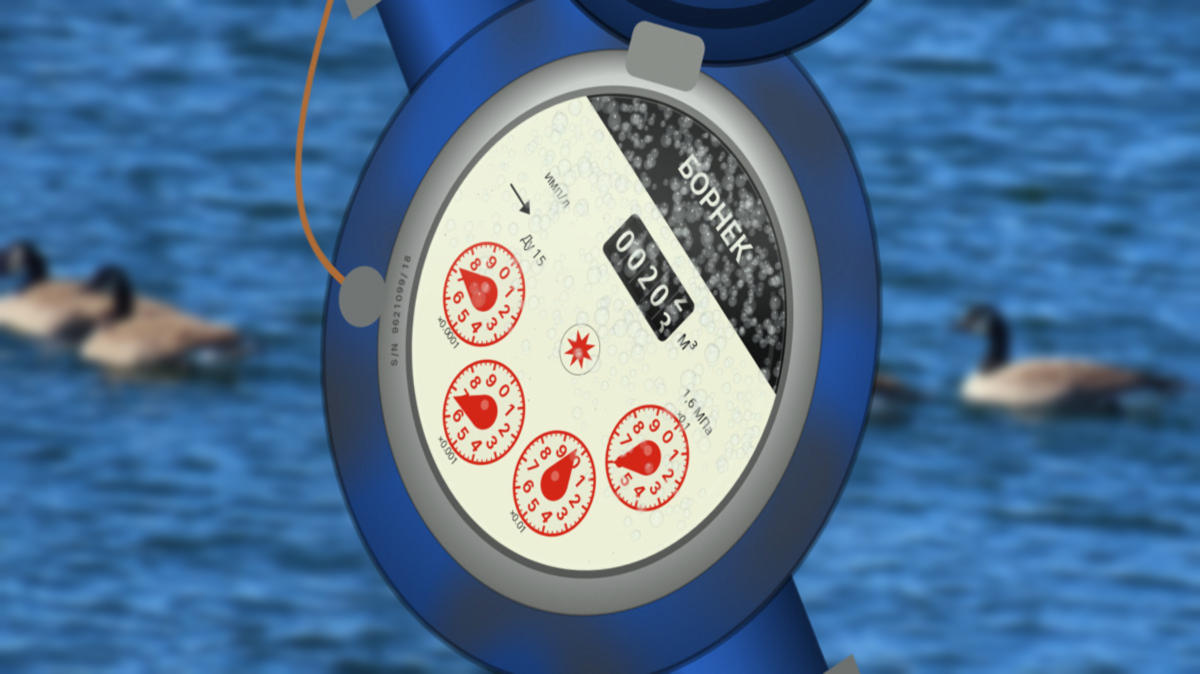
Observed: 202.5967 m³
